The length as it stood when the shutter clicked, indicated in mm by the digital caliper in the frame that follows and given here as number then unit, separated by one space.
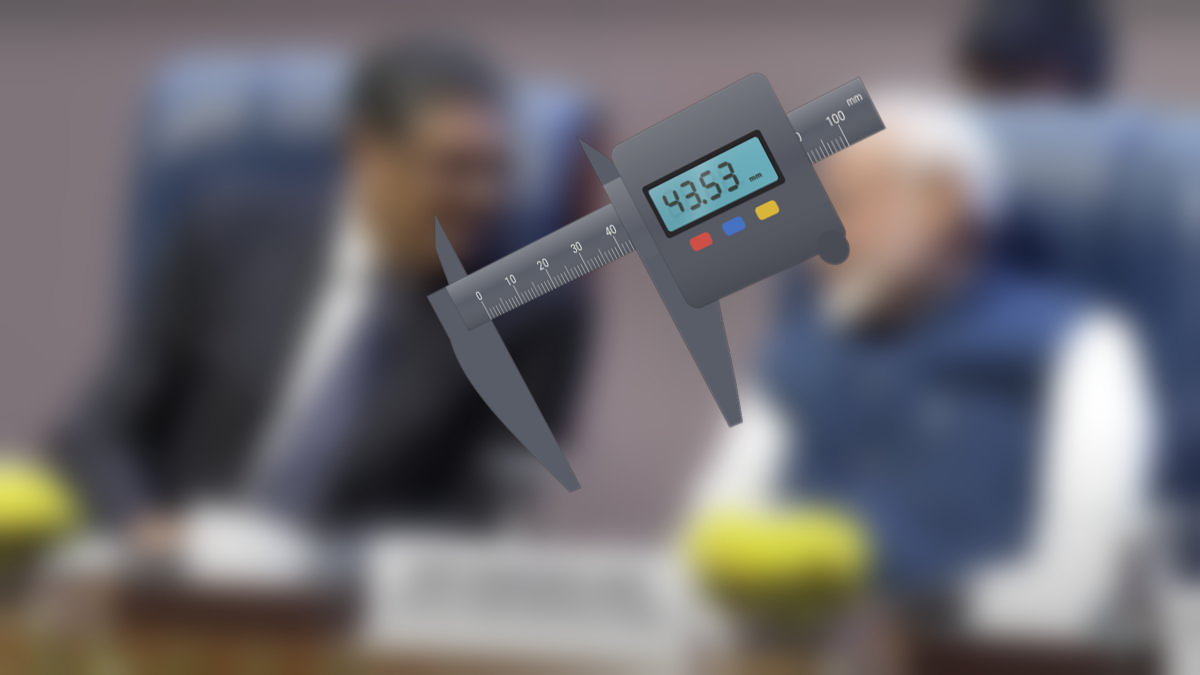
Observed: 43.53 mm
